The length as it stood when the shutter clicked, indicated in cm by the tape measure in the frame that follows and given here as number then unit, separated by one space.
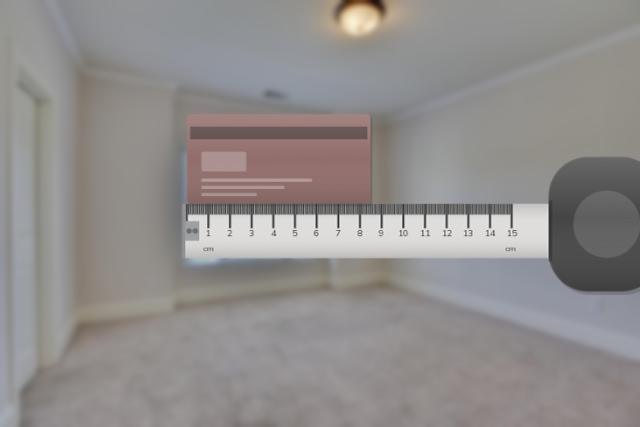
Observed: 8.5 cm
